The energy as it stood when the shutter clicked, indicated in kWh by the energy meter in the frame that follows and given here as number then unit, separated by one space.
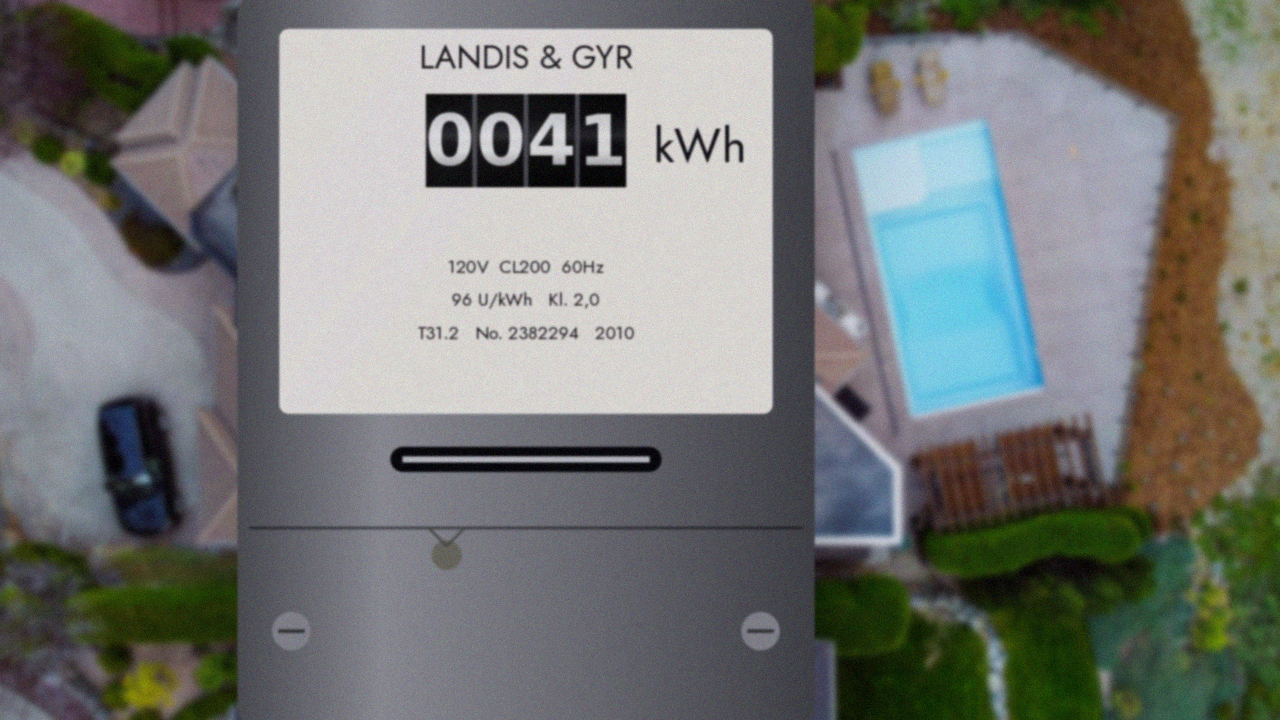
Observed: 41 kWh
